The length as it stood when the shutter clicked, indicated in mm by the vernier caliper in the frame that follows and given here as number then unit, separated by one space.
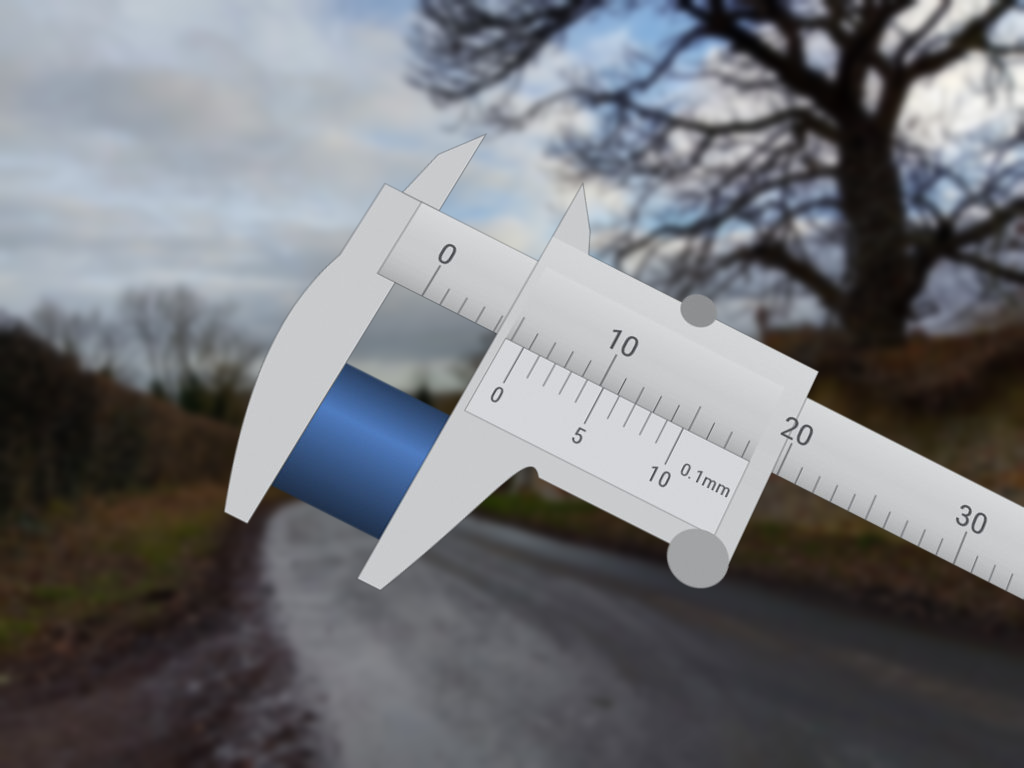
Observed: 5.7 mm
